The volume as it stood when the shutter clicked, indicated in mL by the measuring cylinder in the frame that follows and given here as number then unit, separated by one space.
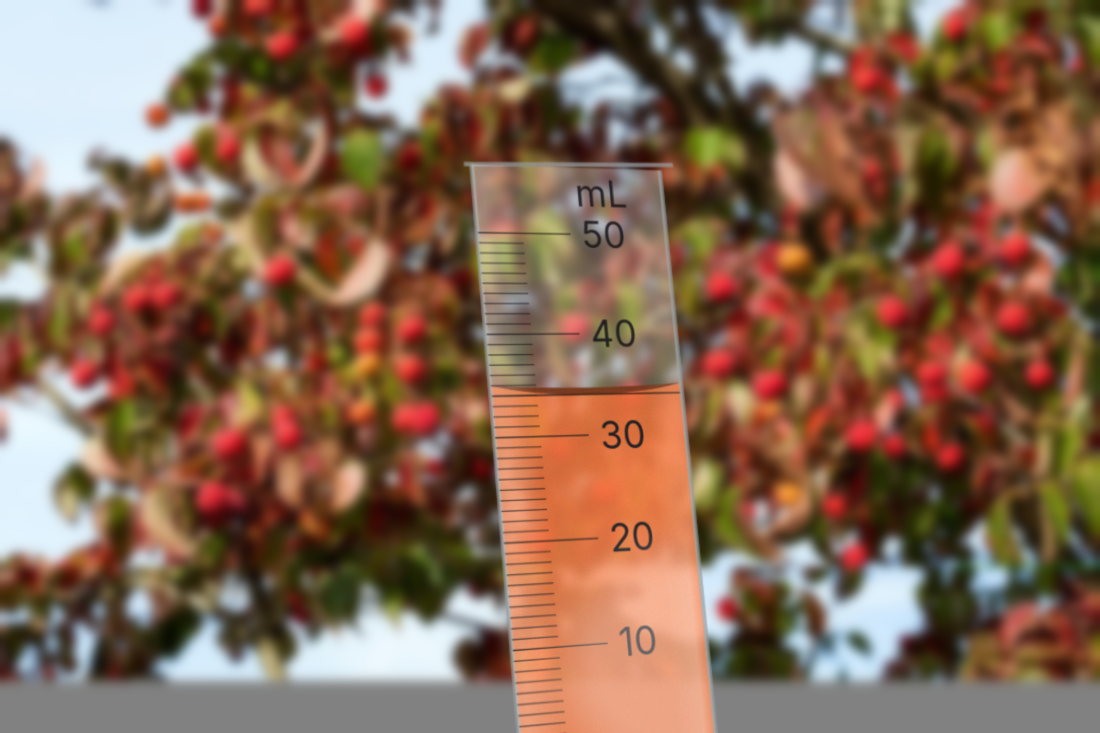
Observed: 34 mL
